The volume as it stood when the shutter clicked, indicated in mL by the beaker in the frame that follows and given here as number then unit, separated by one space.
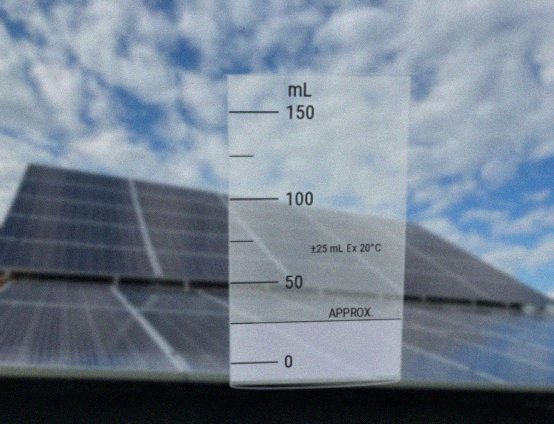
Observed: 25 mL
